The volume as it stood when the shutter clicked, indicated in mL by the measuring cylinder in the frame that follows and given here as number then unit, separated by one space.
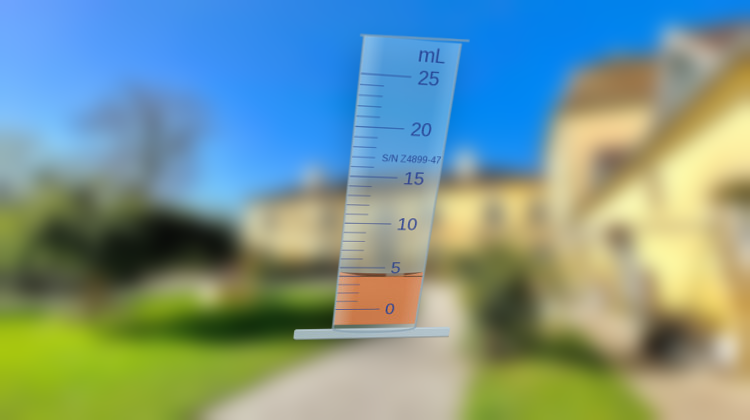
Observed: 4 mL
